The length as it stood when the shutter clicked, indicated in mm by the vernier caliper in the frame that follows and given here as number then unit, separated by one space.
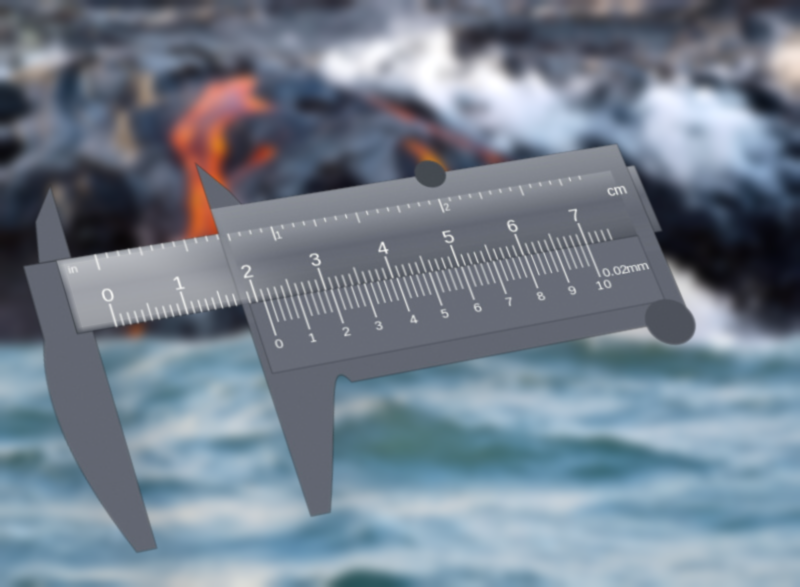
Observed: 21.0 mm
